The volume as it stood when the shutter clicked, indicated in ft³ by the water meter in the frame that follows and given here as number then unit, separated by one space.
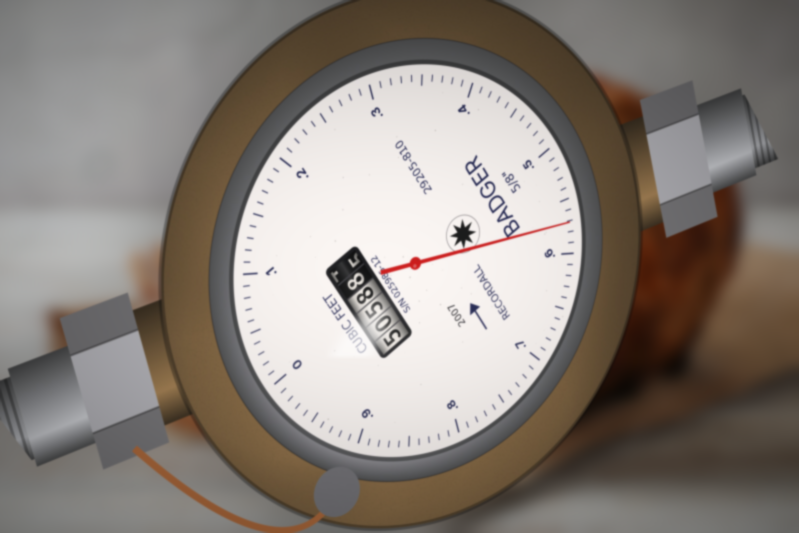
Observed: 505884.57 ft³
